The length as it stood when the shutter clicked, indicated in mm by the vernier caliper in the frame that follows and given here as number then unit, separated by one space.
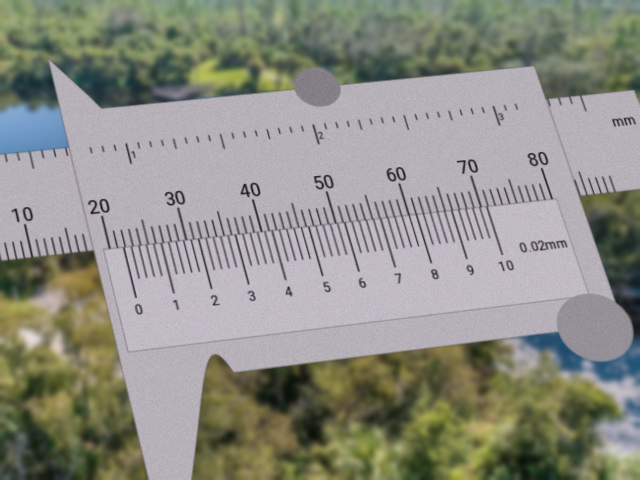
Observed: 21.8 mm
